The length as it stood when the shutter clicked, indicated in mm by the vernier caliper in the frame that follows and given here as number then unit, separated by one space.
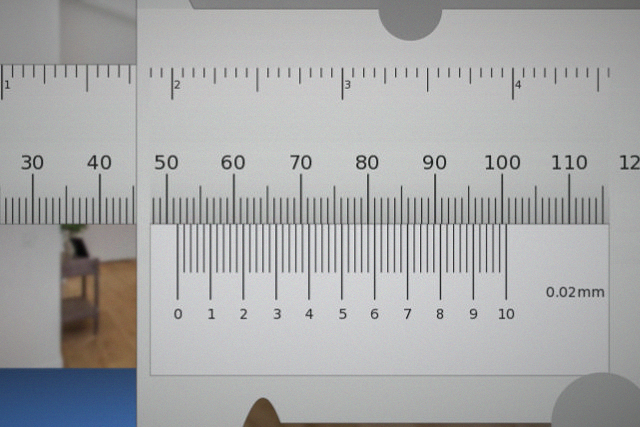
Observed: 51.6 mm
